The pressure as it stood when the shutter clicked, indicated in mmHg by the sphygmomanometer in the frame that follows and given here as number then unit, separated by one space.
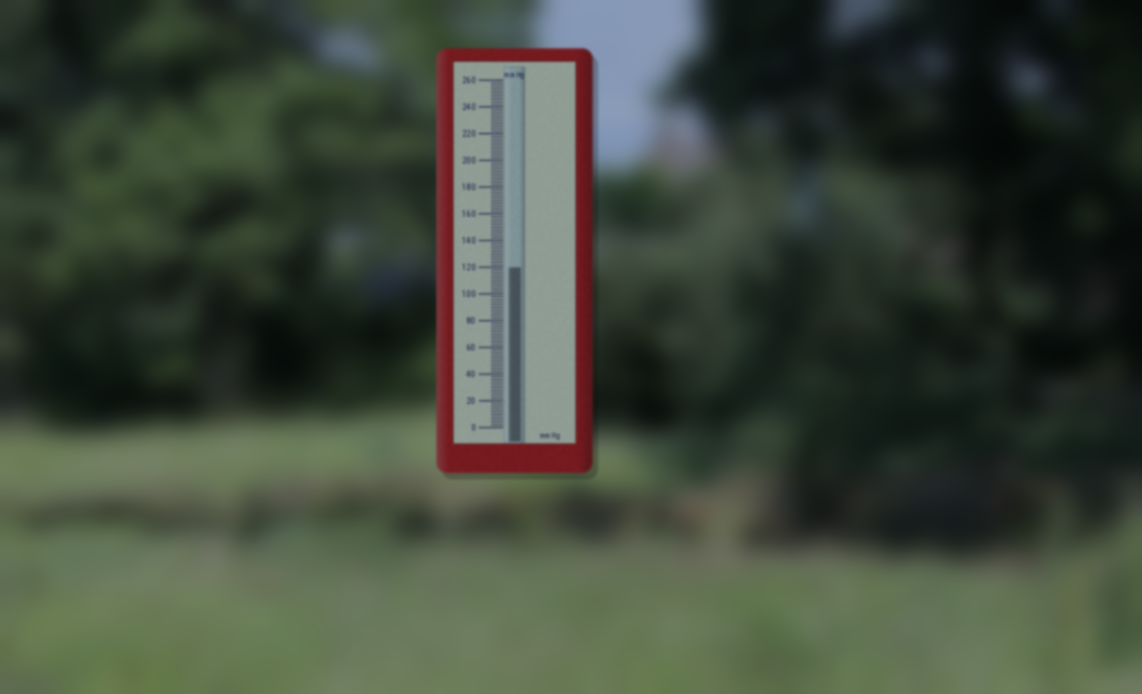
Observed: 120 mmHg
